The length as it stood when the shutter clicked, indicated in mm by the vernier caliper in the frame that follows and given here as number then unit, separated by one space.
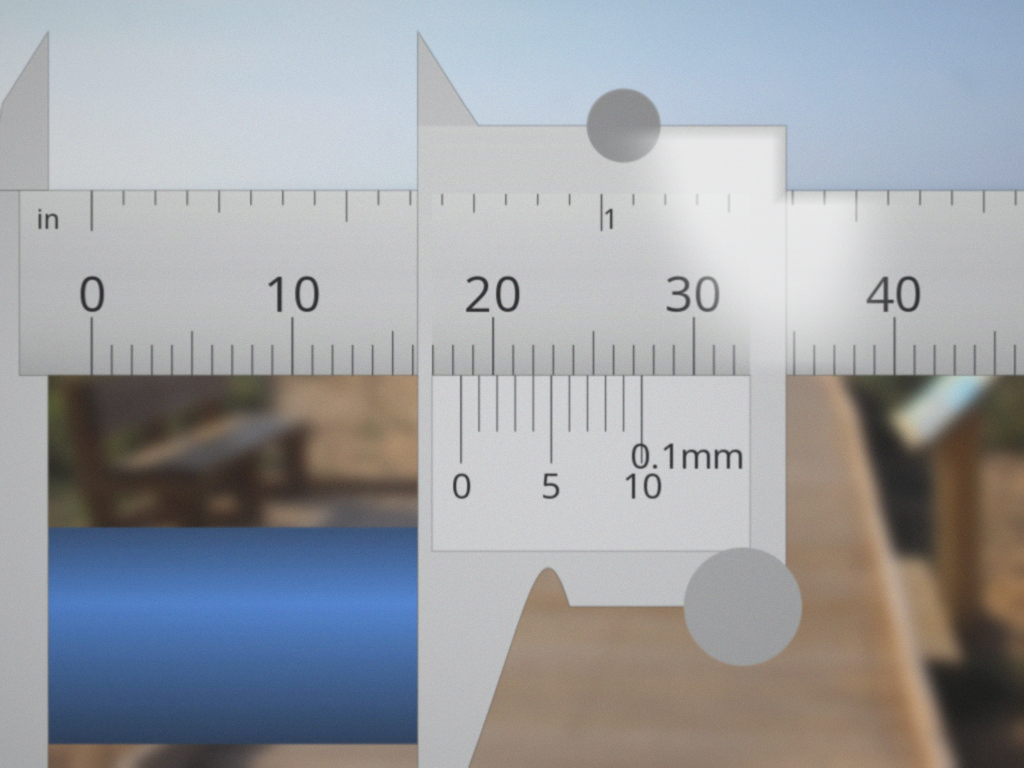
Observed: 18.4 mm
